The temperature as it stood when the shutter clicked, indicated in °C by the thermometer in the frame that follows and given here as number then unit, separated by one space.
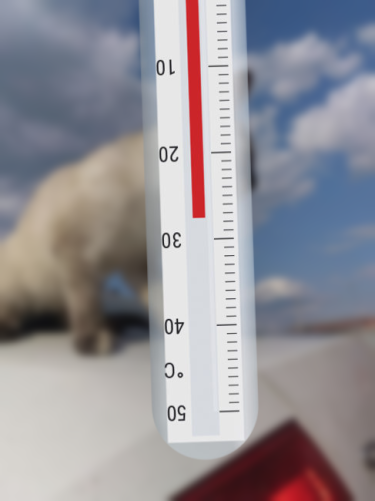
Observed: 27.5 °C
